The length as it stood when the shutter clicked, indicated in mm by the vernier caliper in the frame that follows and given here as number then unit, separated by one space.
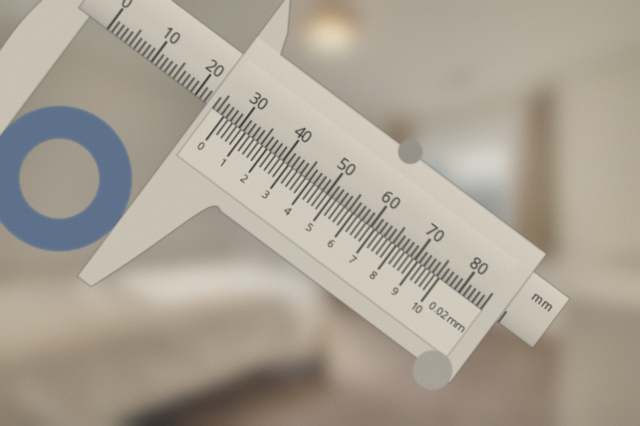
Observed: 26.5 mm
